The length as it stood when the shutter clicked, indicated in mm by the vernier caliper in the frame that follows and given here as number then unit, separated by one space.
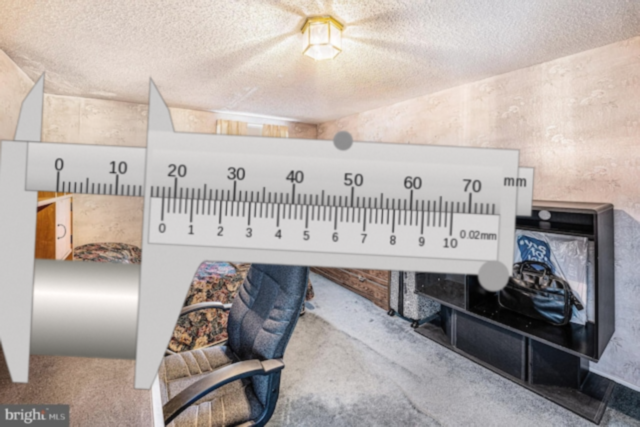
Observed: 18.0 mm
